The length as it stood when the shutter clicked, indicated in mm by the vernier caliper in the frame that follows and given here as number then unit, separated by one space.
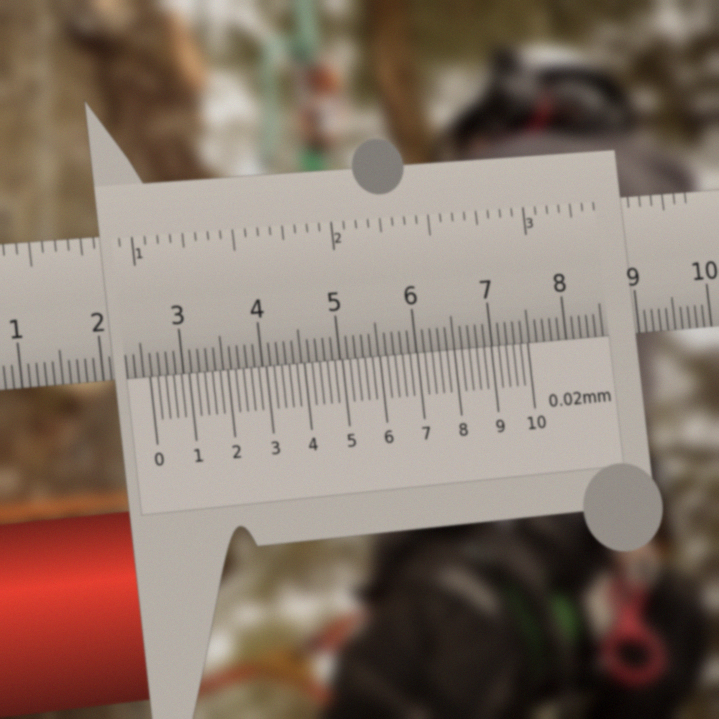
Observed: 25.8 mm
